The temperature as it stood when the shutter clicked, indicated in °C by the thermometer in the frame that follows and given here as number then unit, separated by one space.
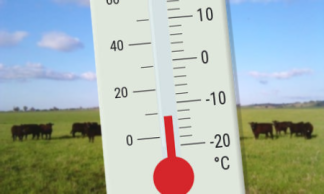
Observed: -13 °C
